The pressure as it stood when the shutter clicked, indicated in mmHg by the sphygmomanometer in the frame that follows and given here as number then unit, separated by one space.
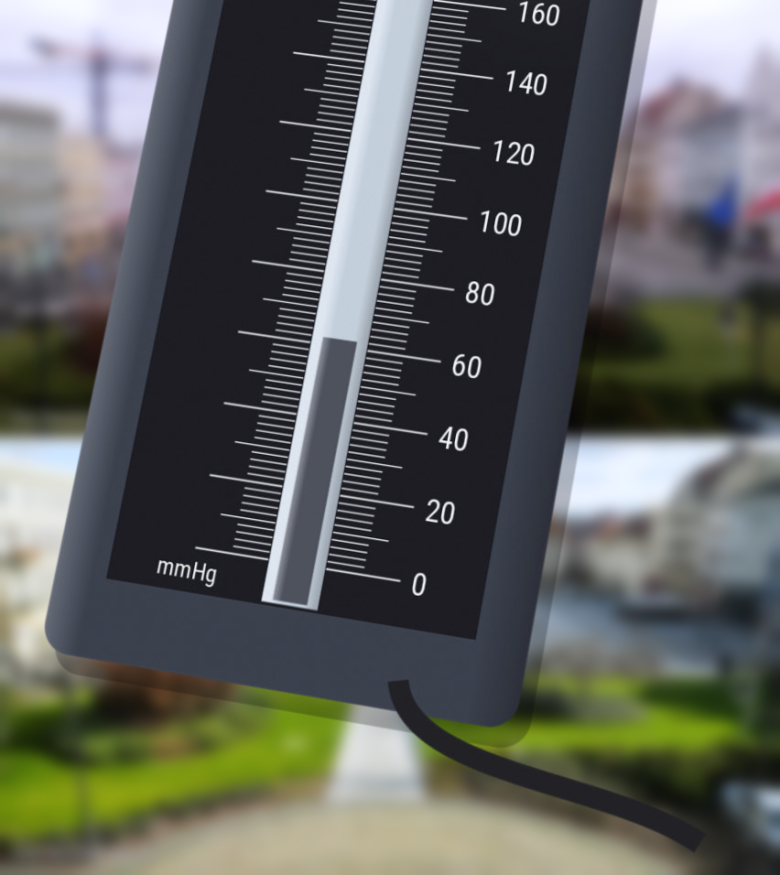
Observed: 62 mmHg
